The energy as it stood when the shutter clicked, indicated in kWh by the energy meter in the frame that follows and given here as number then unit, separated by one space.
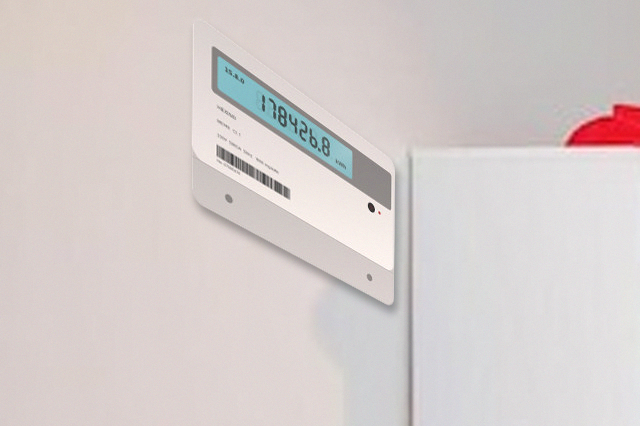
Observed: 178426.8 kWh
